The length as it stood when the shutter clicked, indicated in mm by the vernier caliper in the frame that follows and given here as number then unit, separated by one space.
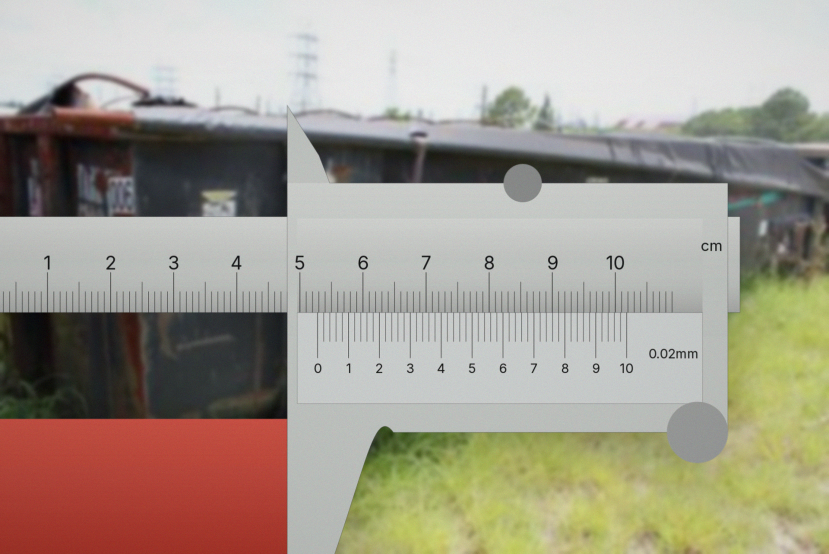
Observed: 52.8 mm
